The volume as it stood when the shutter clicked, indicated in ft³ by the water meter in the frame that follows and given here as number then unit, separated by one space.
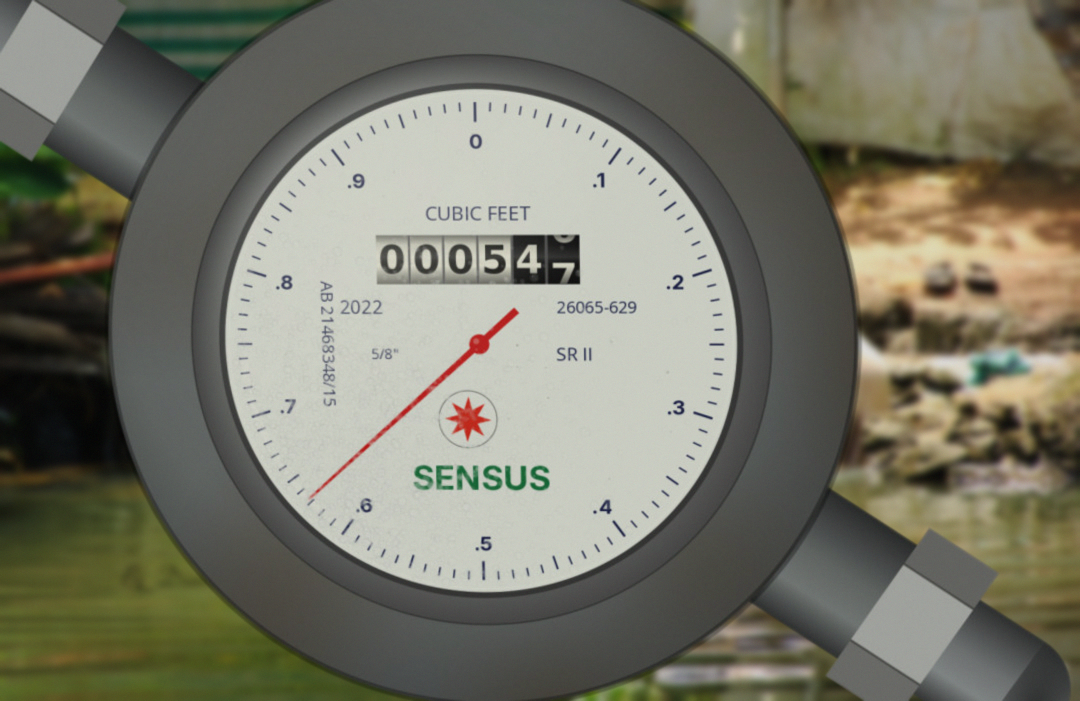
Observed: 546.63 ft³
